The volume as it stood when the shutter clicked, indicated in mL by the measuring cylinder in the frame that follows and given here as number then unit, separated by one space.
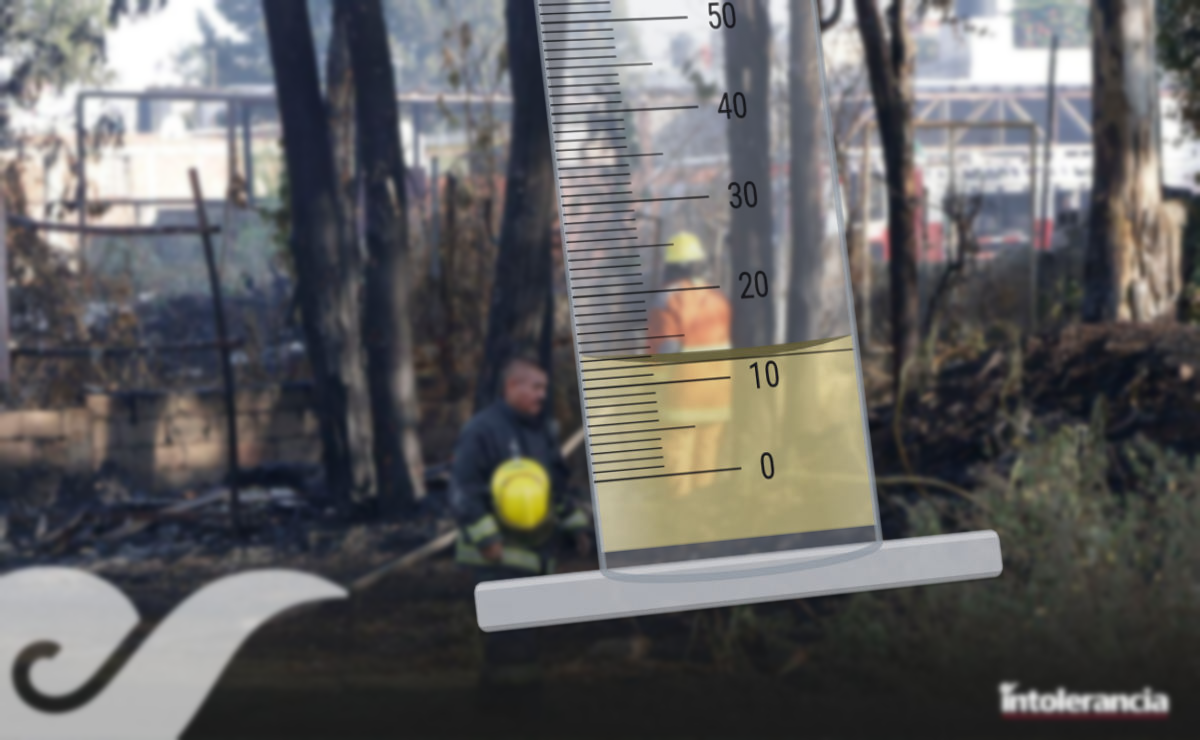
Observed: 12 mL
